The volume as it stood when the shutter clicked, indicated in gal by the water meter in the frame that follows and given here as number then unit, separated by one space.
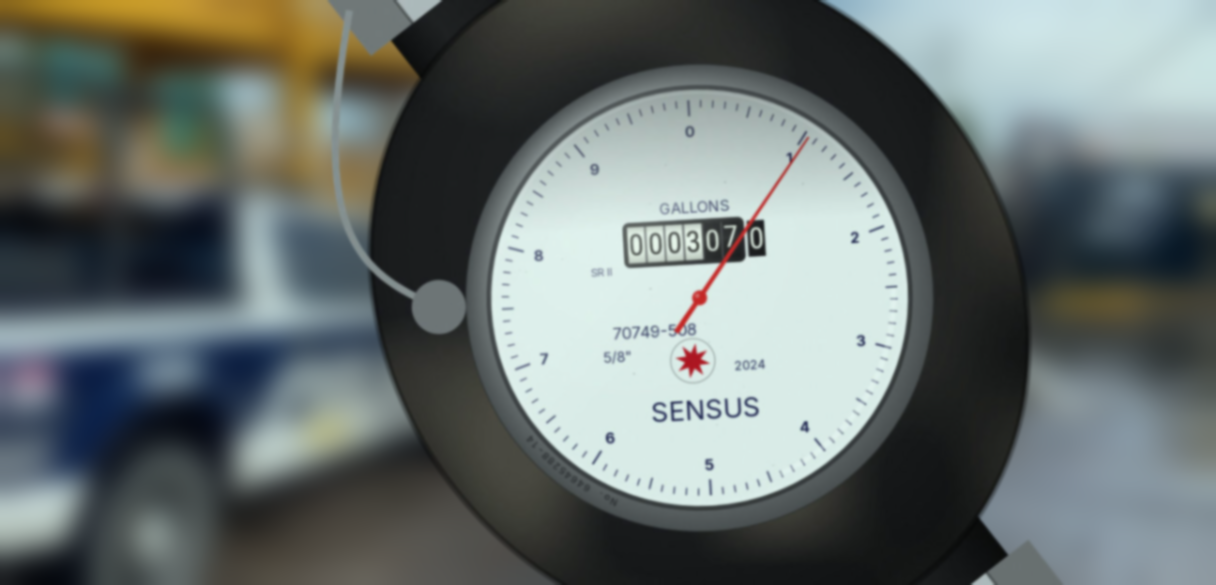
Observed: 3071.0 gal
